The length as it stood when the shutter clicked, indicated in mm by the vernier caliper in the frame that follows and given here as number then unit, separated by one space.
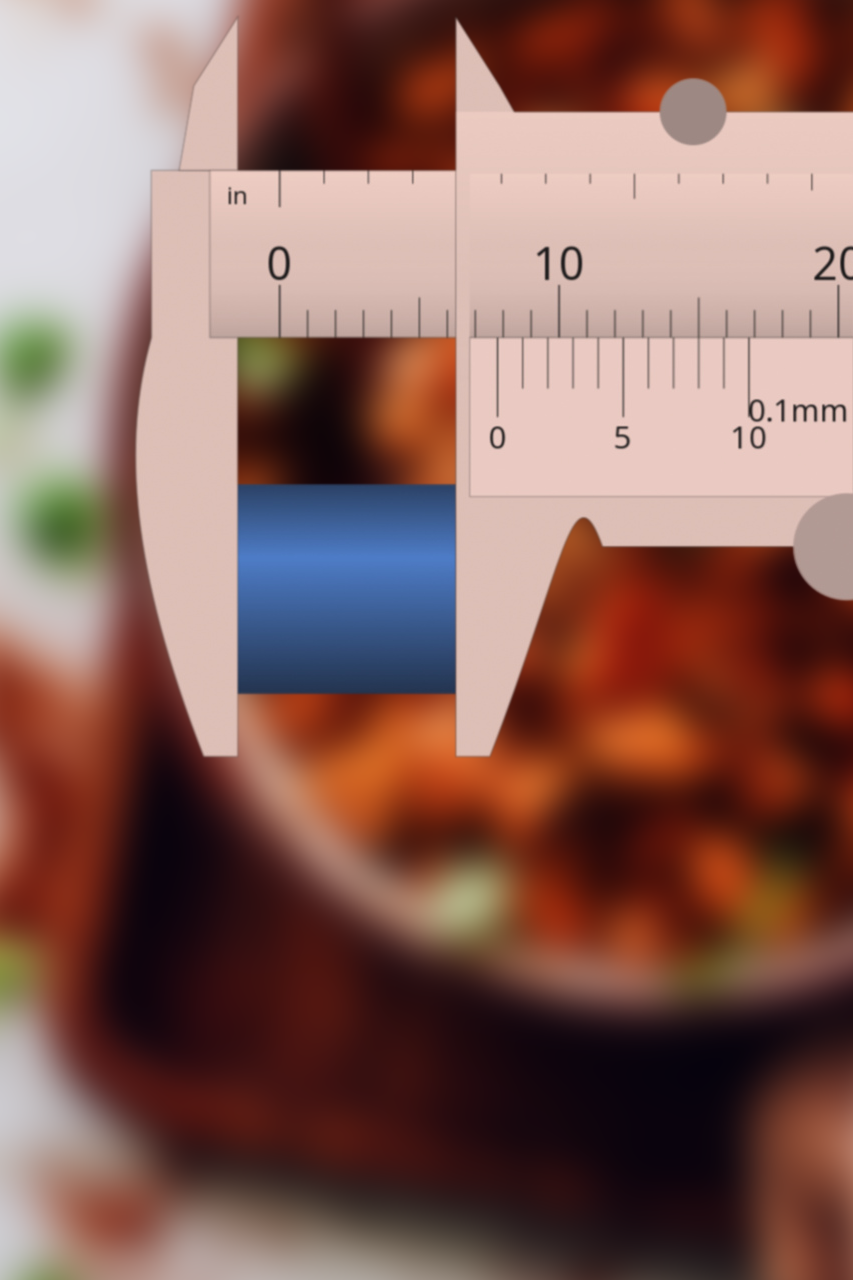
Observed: 7.8 mm
